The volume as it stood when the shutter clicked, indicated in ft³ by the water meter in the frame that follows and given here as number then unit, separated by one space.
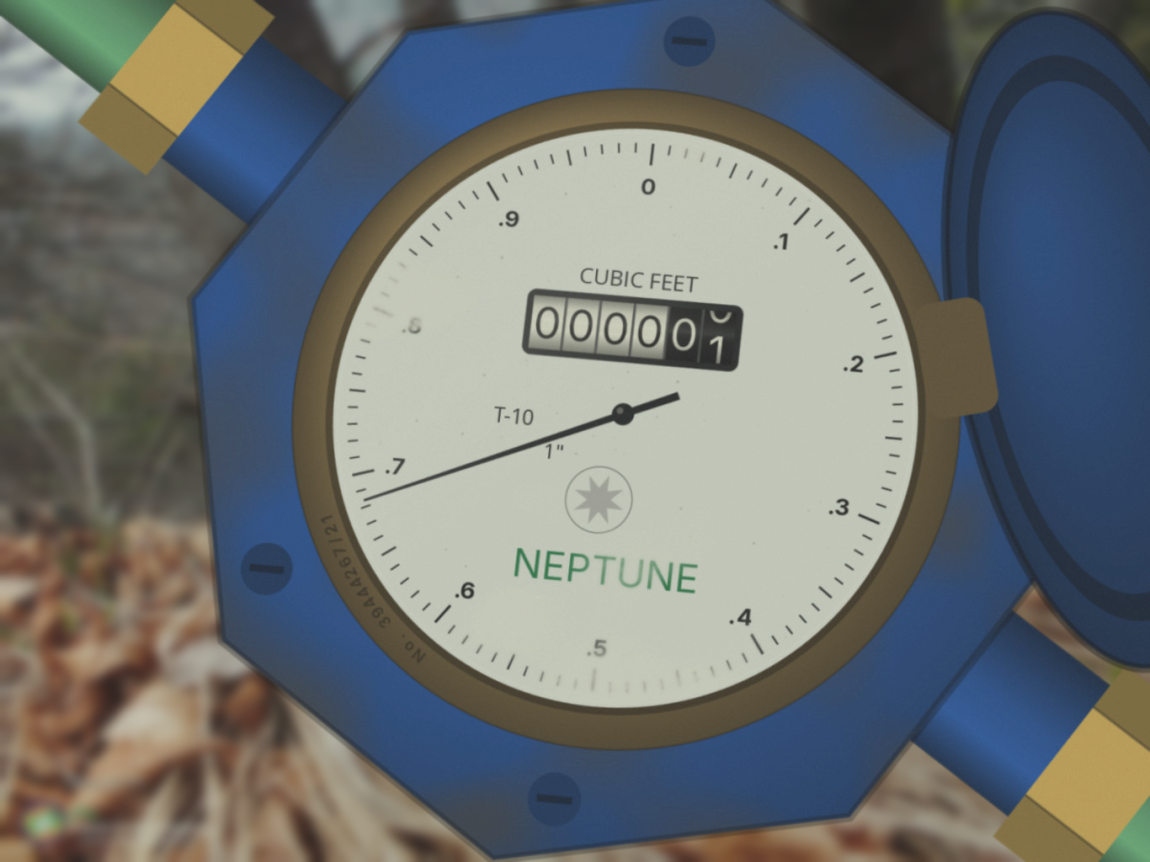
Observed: 0.68 ft³
